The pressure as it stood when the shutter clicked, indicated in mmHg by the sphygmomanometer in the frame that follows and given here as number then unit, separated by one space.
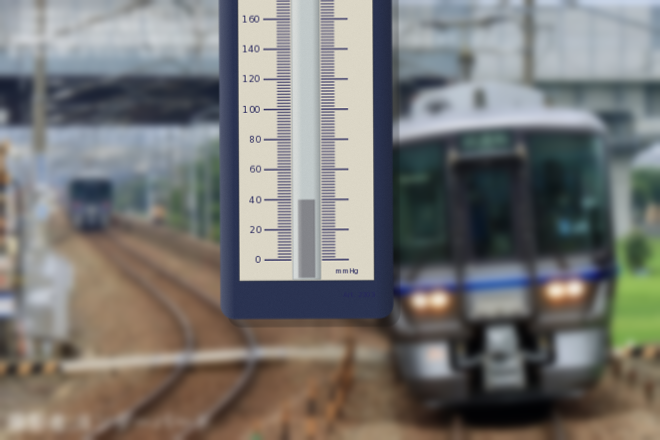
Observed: 40 mmHg
